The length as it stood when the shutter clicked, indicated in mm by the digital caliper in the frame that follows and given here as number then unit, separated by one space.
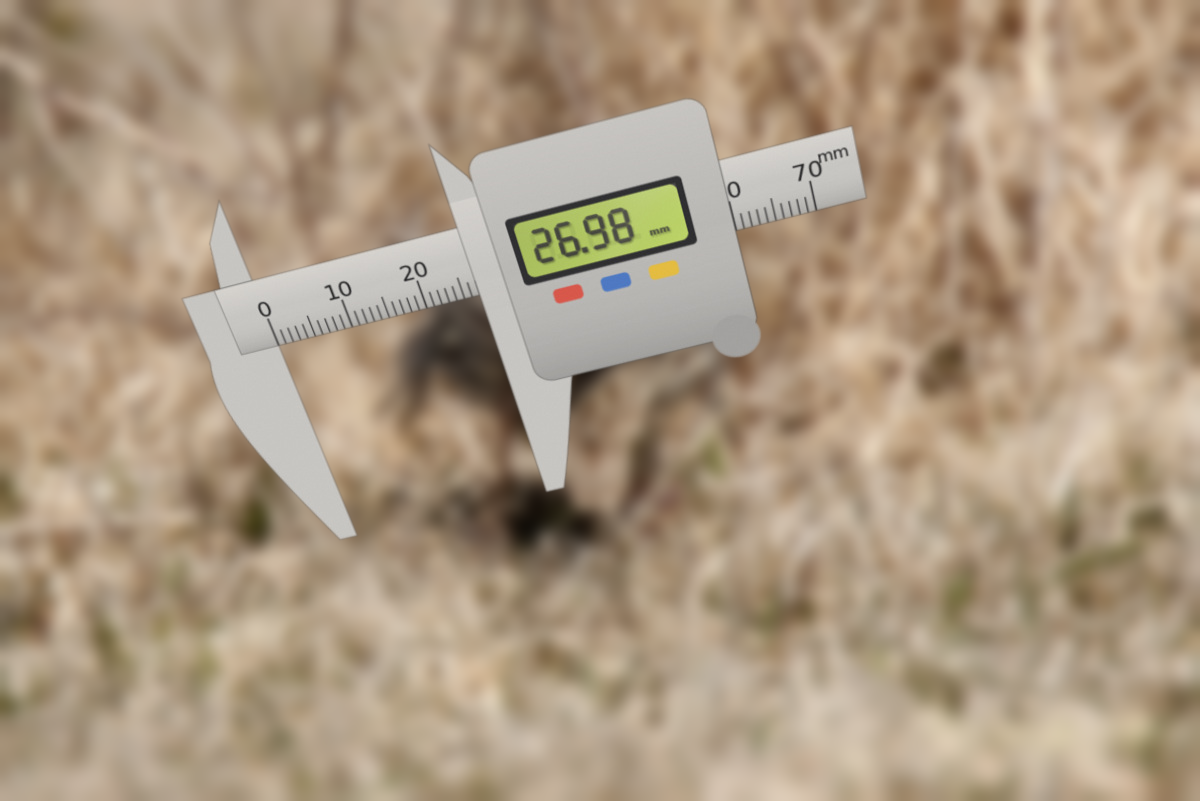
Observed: 26.98 mm
